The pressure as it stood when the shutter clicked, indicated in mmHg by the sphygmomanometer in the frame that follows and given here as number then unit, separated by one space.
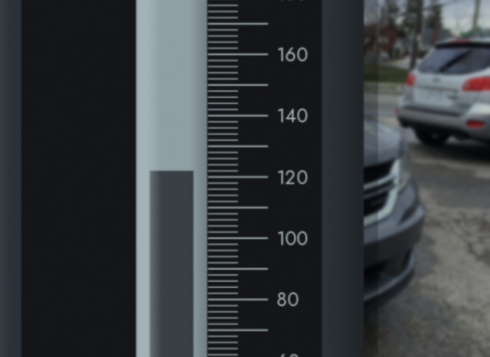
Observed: 122 mmHg
